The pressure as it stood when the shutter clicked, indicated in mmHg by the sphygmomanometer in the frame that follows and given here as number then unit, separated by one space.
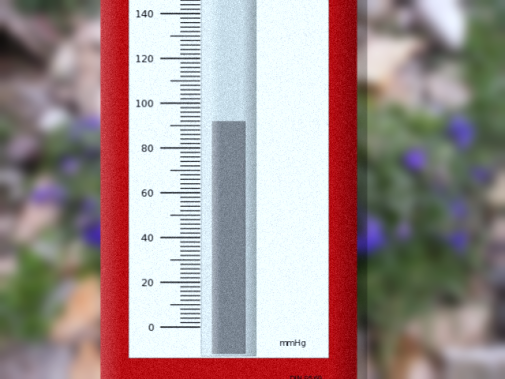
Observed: 92 mmHg
